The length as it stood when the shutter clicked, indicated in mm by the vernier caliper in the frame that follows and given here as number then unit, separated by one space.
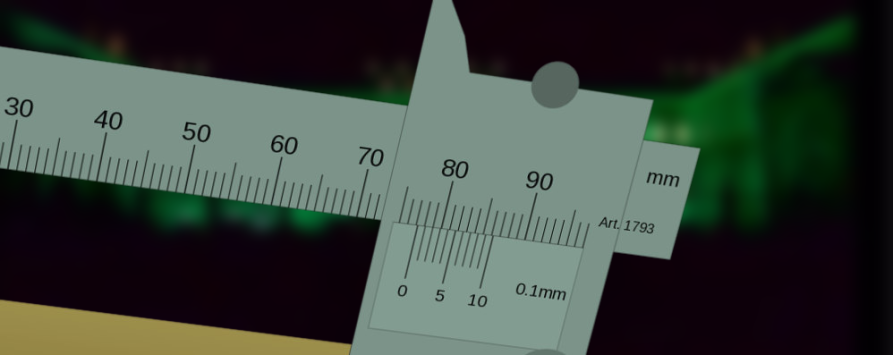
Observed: 77.2 mm
